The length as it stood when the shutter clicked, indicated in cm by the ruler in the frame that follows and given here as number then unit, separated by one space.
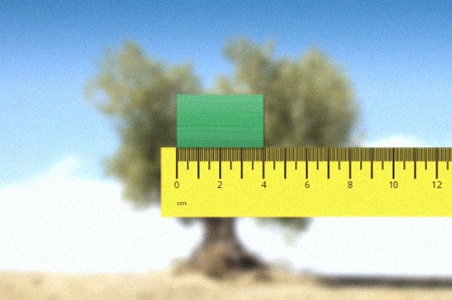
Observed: 4 cm
